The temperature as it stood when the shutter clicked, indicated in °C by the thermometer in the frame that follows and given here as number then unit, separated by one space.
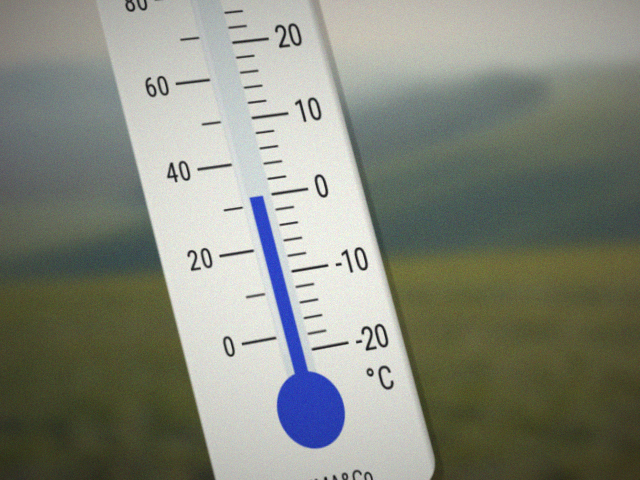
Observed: 0 °C
